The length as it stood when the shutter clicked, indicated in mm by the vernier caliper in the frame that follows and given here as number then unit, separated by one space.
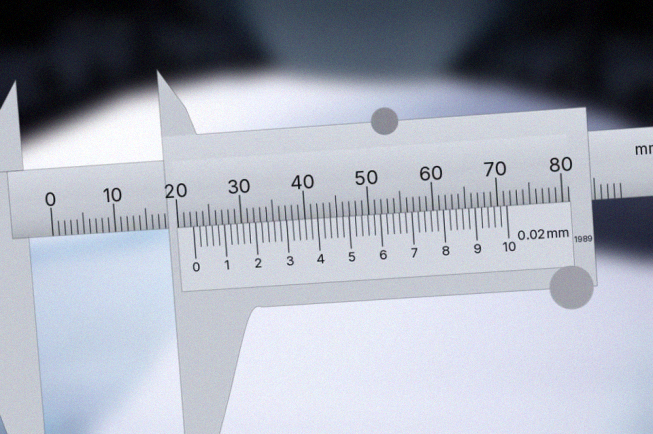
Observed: 22.4 mm
